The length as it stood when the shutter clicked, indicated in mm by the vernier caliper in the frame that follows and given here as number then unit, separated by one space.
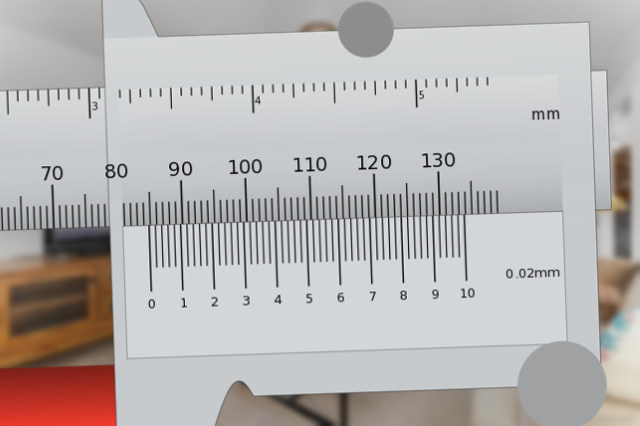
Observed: 84.8 mm
